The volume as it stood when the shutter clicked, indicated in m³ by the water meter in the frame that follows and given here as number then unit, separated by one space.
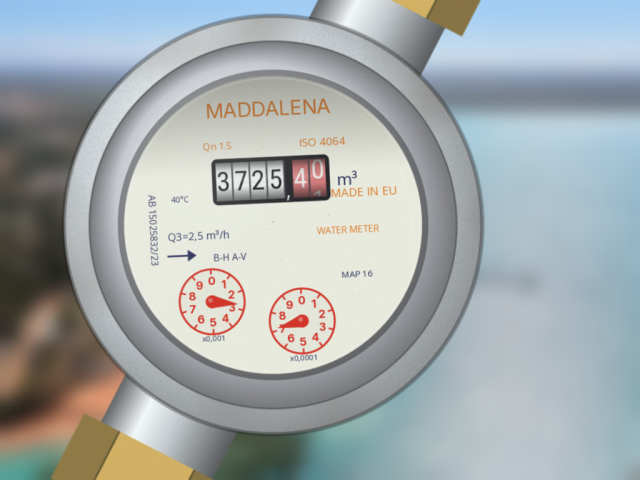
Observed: 3725.4027 m³
